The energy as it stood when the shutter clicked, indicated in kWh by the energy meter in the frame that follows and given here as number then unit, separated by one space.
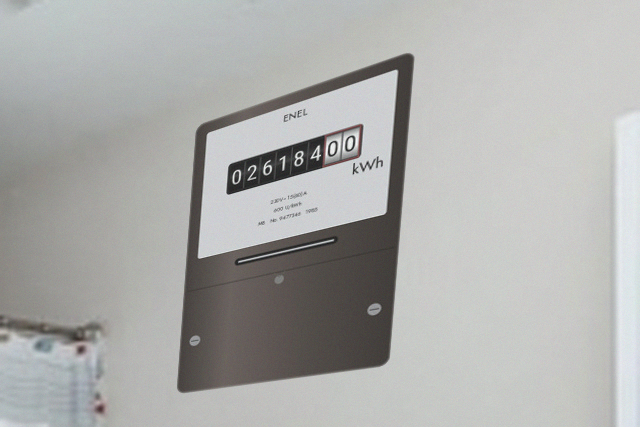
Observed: 26184.00 kWh
